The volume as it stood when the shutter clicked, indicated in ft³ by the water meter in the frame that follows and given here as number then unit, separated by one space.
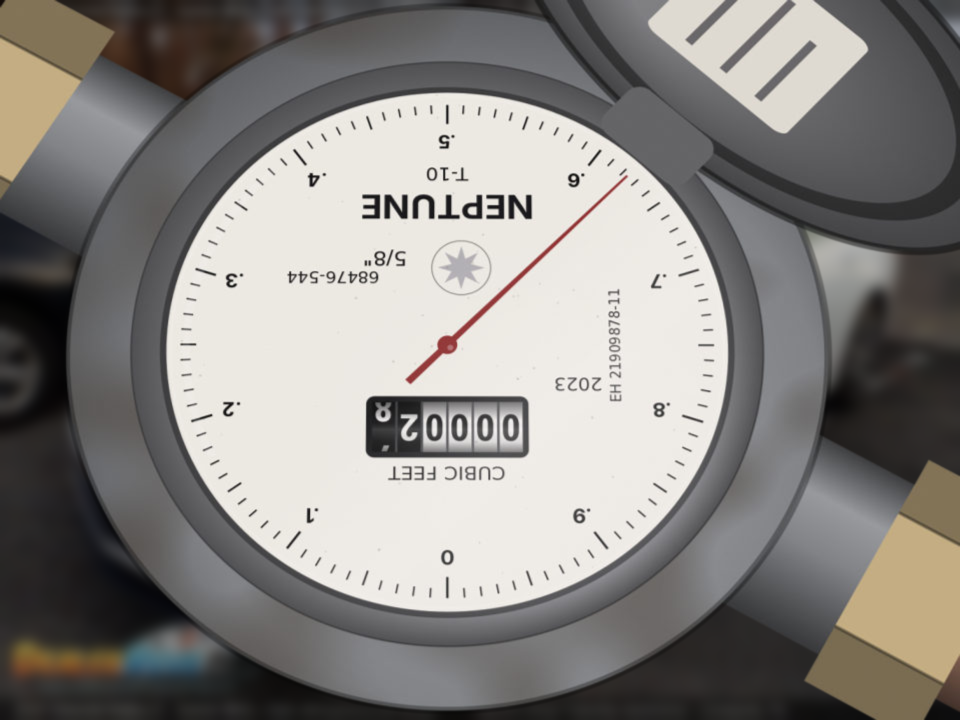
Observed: 27.62 ft³
